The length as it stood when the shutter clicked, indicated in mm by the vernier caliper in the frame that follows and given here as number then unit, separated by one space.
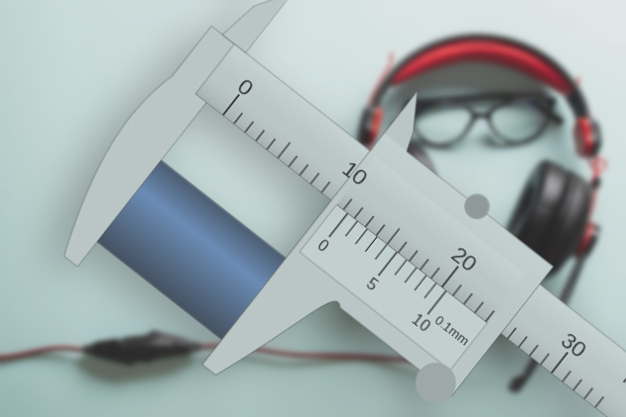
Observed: 11.4 mm
